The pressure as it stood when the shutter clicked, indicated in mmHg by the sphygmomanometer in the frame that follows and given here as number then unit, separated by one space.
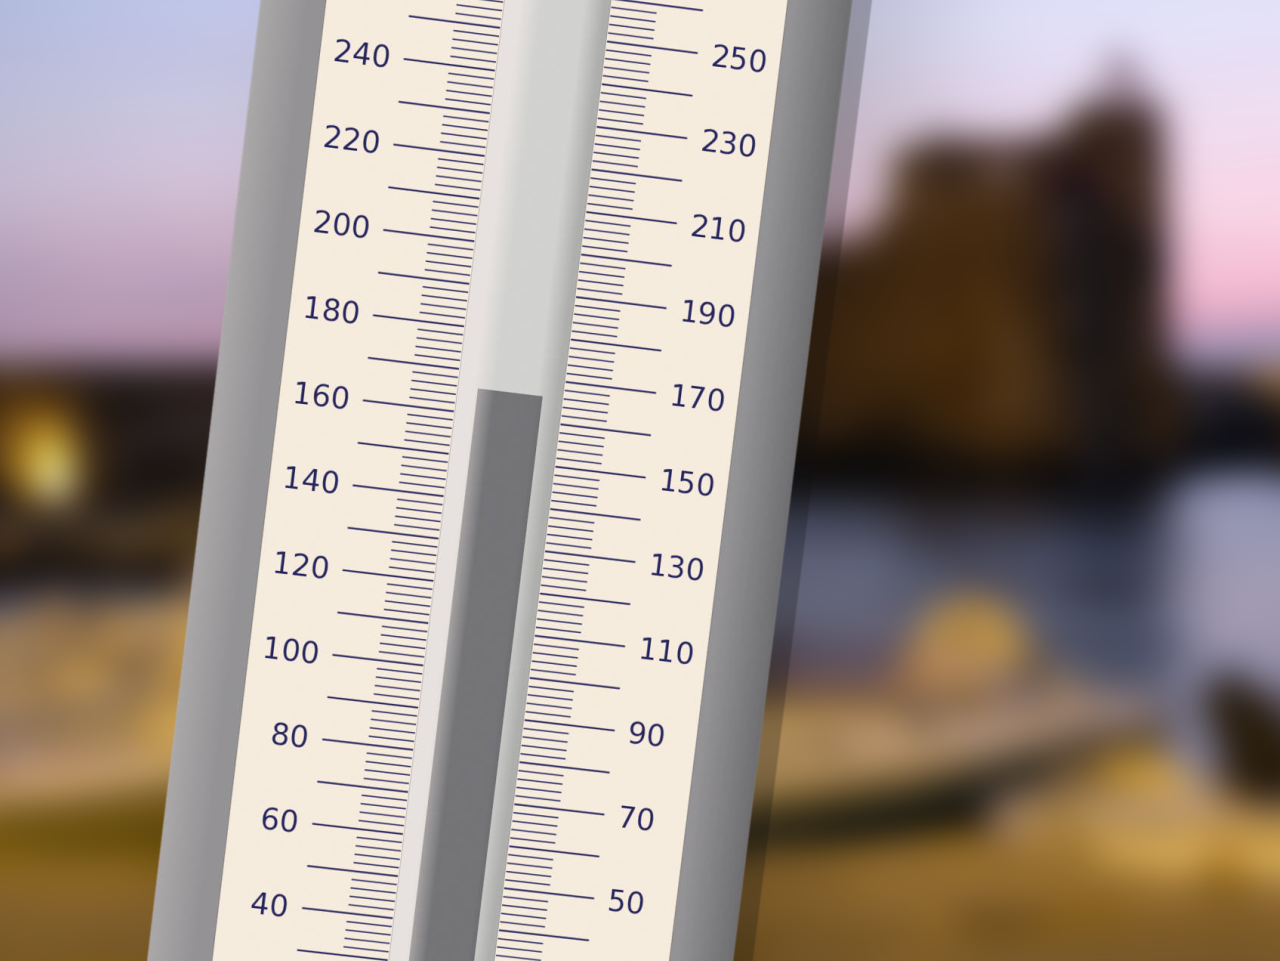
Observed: 166 mmHg
